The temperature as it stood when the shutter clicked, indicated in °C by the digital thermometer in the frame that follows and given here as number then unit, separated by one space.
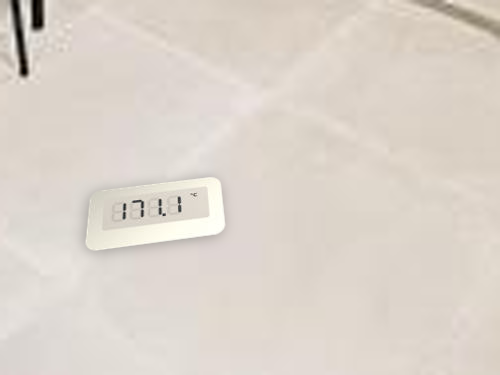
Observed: 171.1 °C
